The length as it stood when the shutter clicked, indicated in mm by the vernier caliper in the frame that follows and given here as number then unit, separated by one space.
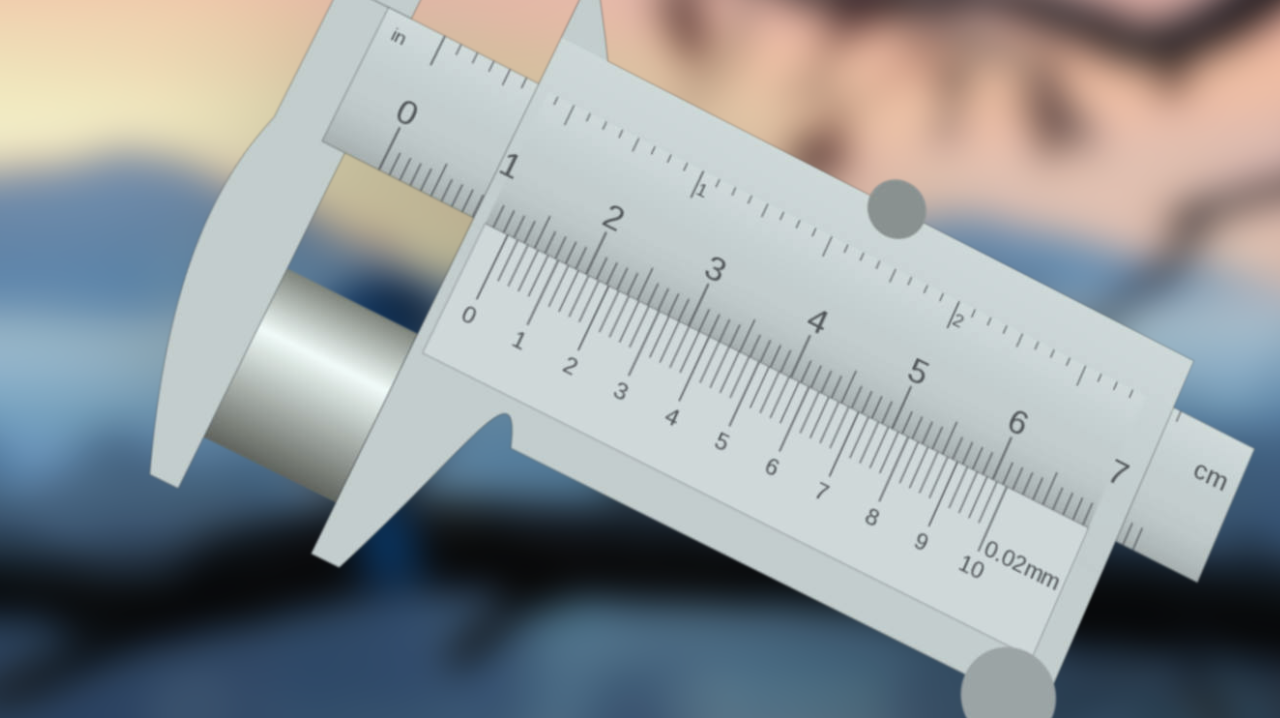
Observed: 12.4 mm
